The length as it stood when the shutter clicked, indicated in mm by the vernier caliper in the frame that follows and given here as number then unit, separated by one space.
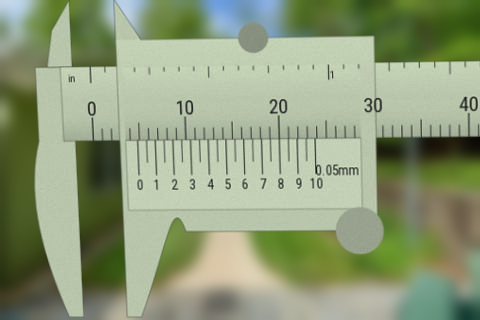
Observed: 4.8 mm
